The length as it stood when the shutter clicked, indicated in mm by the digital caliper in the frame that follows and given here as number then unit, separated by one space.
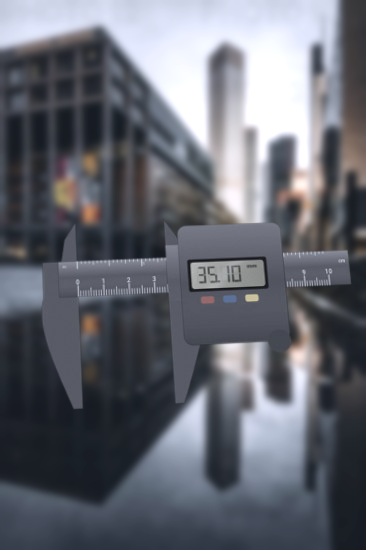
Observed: 35.10 mm
